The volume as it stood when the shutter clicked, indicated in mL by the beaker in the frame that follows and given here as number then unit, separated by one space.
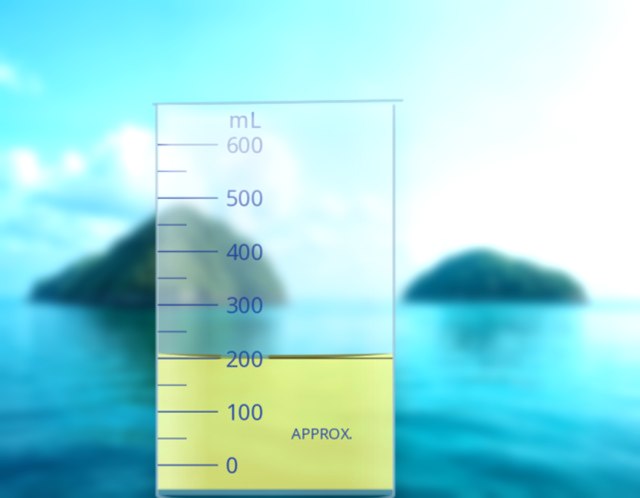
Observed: 200 mL
